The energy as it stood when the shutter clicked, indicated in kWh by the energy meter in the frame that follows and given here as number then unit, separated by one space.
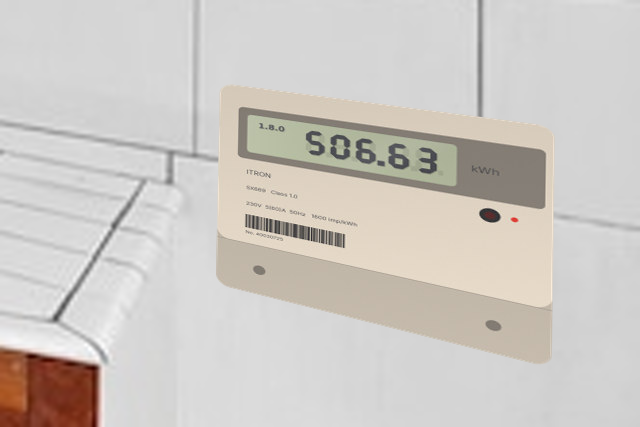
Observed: 506.63 kWh
